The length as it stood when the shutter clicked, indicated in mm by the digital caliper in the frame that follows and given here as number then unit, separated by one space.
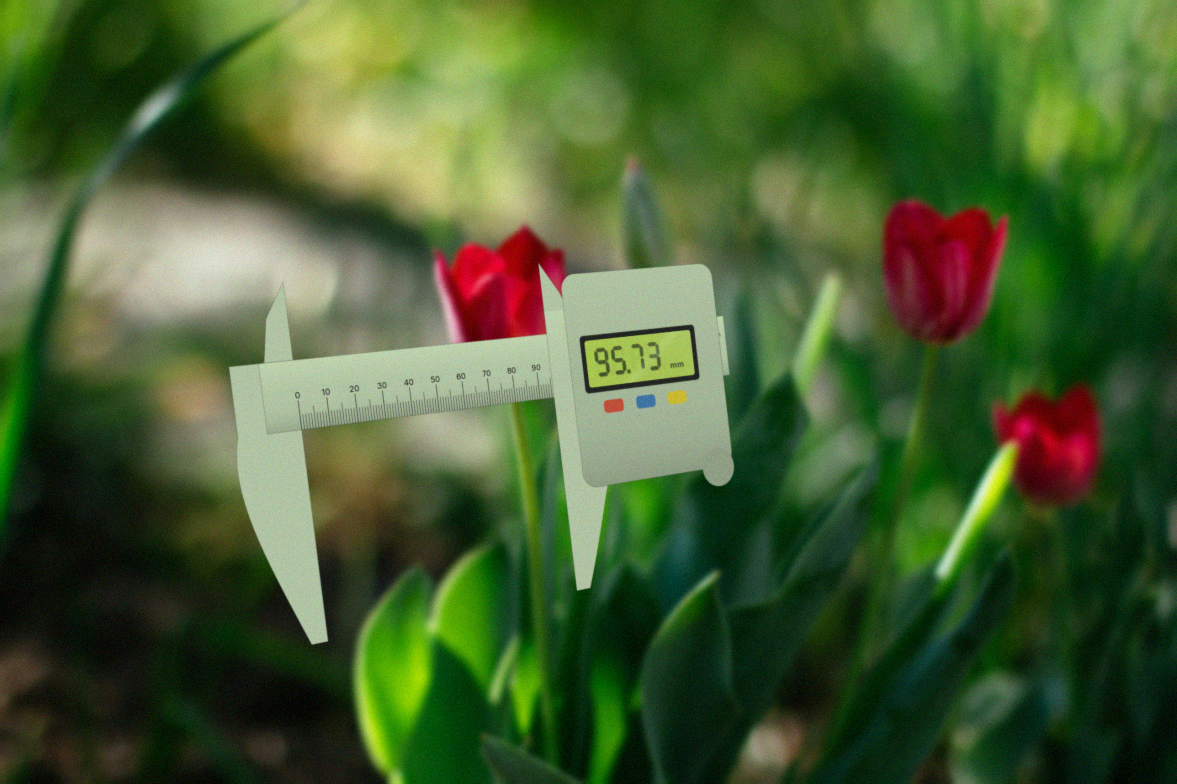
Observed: 95.73 mm
